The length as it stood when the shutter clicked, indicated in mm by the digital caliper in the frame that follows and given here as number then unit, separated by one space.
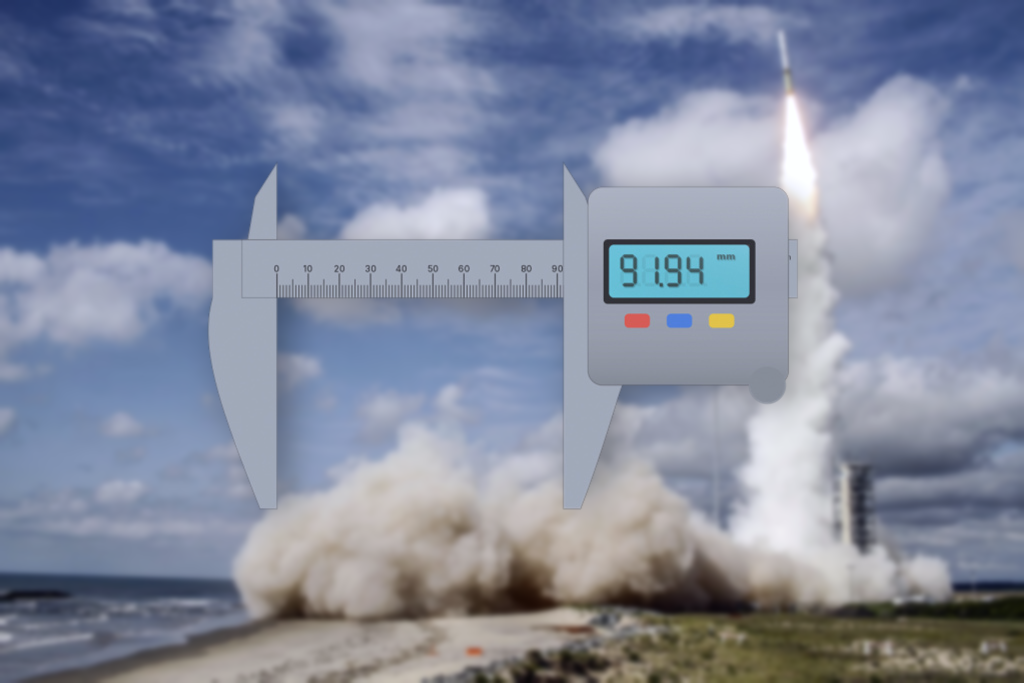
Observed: 91.94 mm
